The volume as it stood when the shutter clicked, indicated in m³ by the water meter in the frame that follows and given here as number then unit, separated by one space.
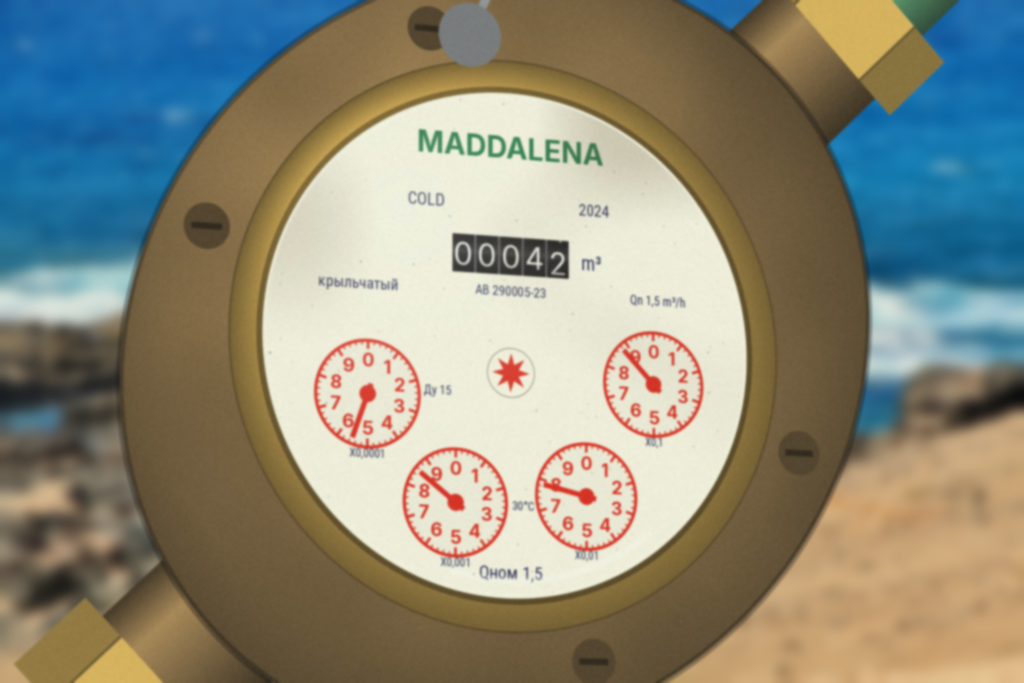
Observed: 41.8785 m³
